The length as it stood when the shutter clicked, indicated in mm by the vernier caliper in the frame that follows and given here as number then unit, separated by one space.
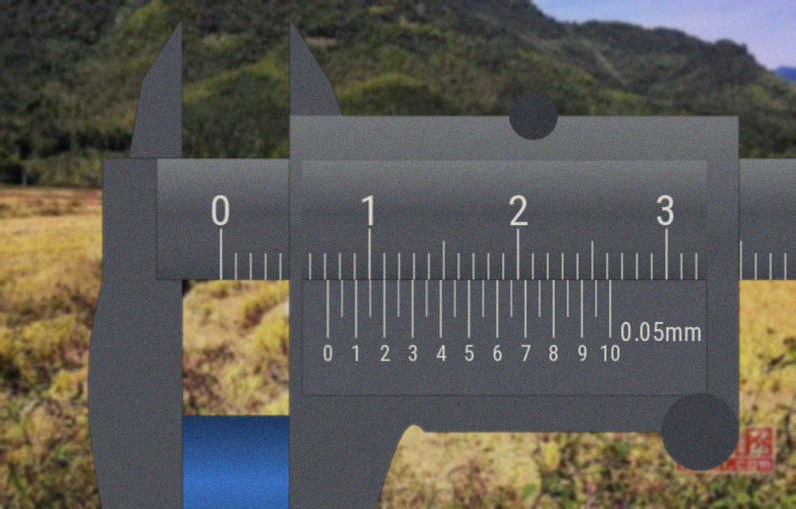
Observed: 7.2 mm
